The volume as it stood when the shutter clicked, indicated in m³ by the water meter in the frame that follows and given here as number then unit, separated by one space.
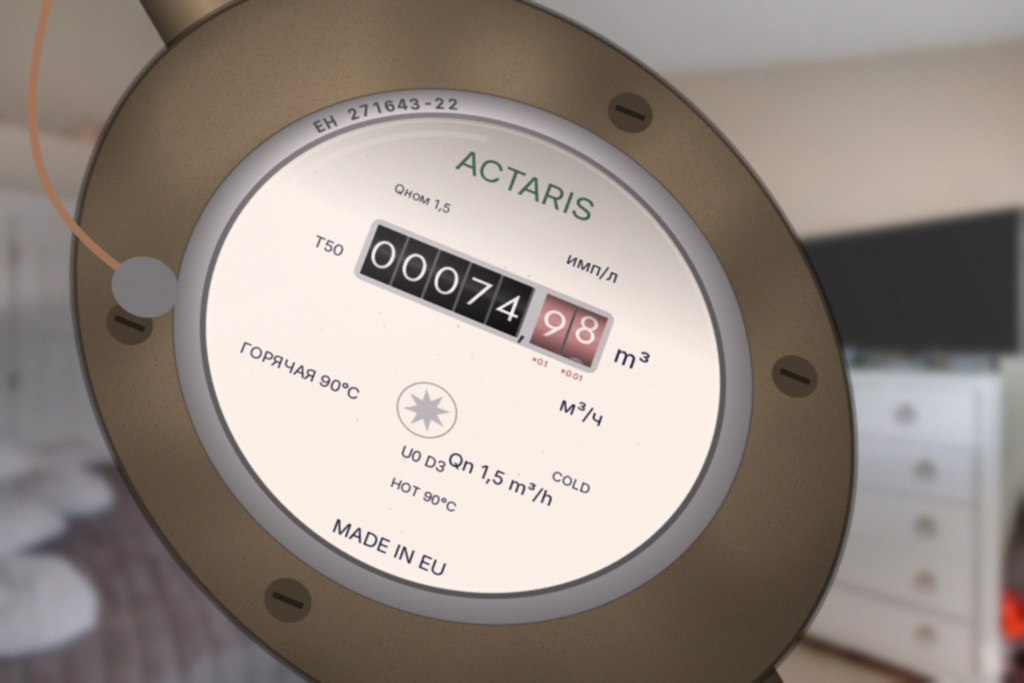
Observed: 74.98 m³
